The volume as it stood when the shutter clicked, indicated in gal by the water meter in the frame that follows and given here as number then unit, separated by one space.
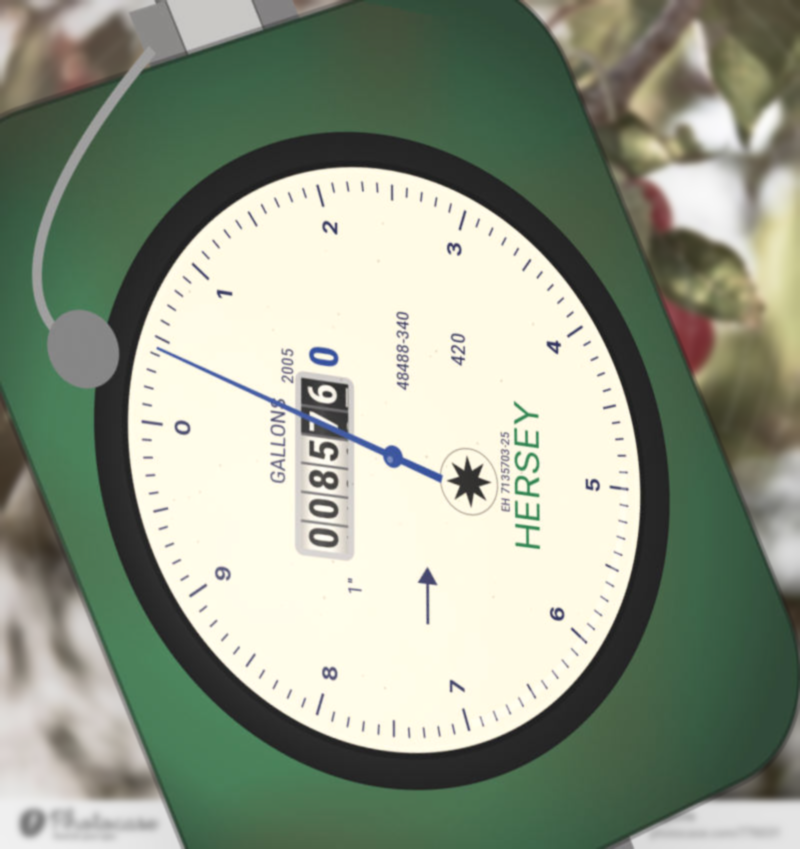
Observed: 85760.4 gal
